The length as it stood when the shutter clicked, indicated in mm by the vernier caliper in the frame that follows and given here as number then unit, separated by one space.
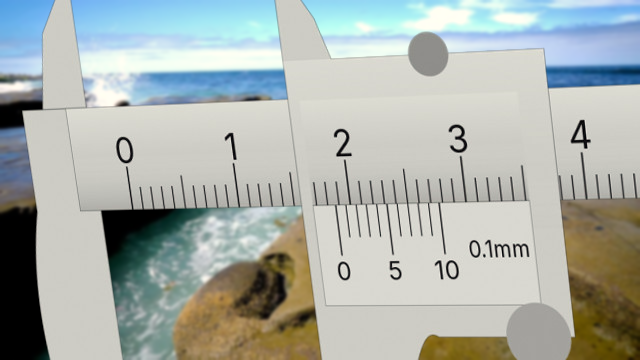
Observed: 18.7 mm
